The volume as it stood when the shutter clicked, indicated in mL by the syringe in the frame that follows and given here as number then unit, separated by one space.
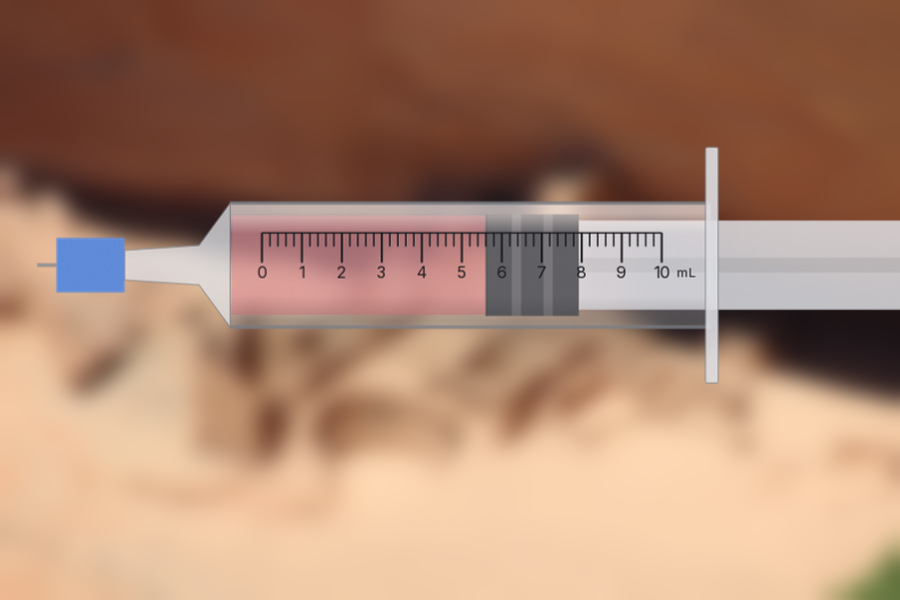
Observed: 5.6 mL
